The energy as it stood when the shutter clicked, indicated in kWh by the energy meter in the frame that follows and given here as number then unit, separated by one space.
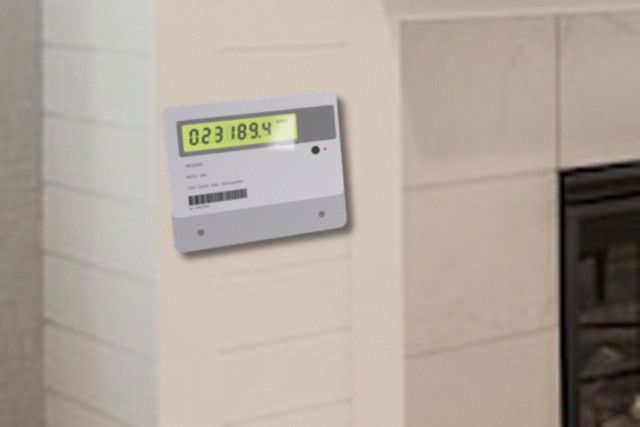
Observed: 23189.4 kWh
